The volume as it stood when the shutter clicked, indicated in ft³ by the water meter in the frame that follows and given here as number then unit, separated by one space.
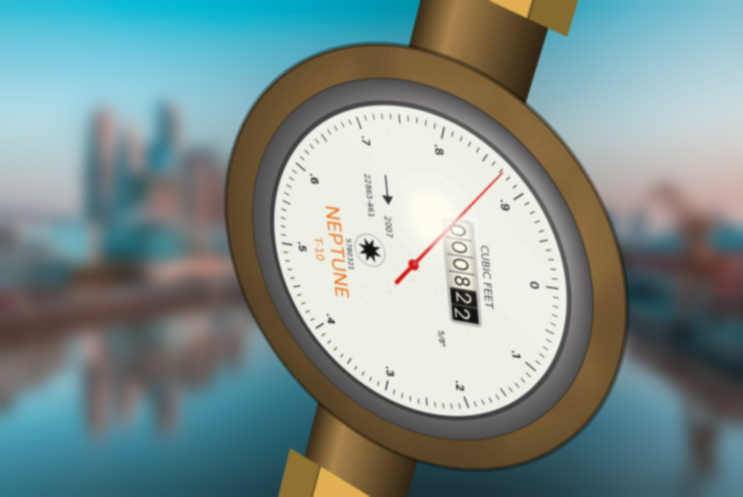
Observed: 821.87 ft³
